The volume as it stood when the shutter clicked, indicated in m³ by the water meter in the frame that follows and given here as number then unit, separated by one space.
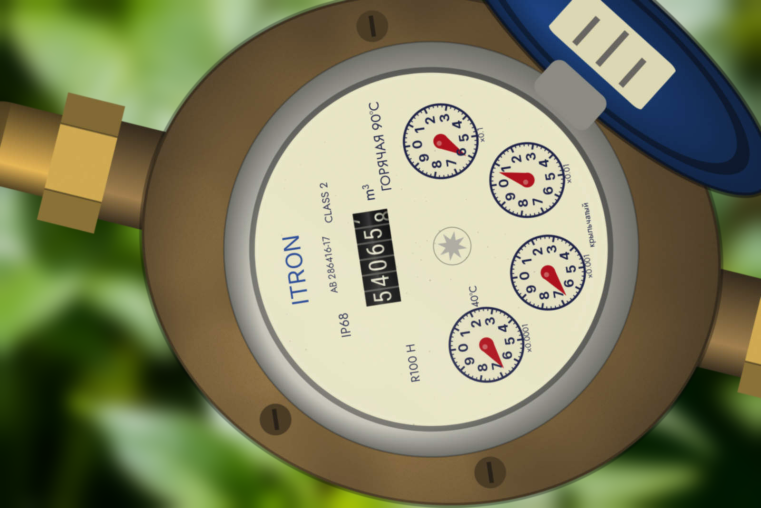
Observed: 540657.6066 m³
